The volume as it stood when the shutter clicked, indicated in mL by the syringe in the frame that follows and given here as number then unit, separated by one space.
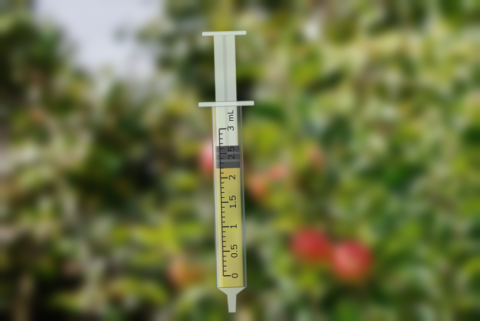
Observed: 2.2 mL
